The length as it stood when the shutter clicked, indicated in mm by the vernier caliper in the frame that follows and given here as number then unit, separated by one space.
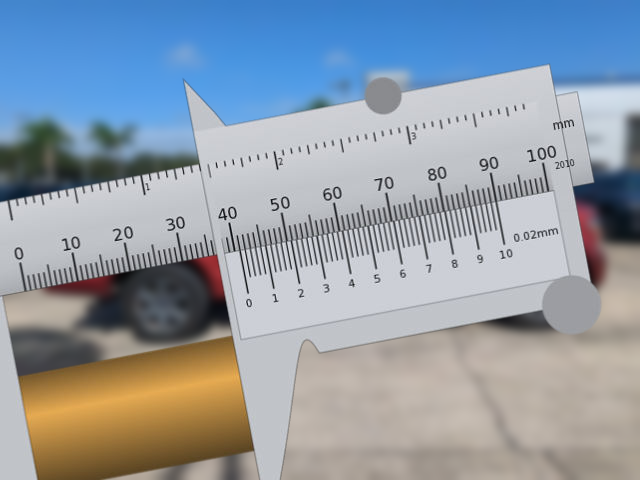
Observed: 41.0 mm
